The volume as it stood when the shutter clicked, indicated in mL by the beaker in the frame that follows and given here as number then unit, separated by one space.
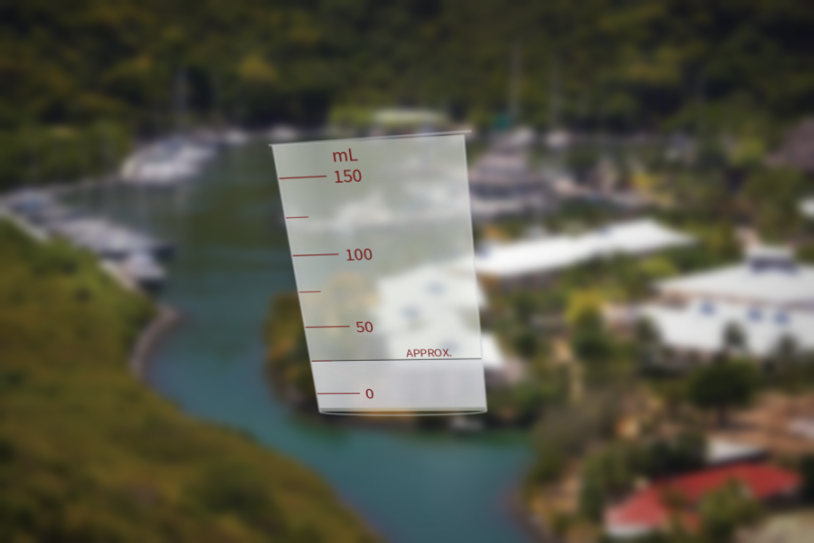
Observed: 25 mL
